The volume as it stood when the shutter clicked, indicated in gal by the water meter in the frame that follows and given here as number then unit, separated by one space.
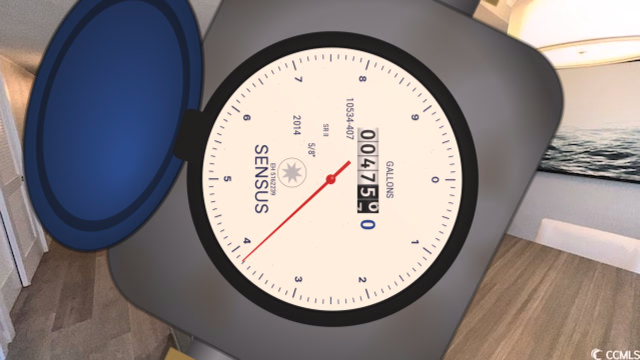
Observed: 47563.8 gal
